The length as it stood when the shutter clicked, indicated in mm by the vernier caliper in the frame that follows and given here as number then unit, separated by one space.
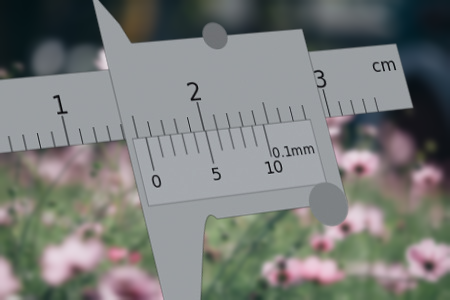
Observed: 15.6 mm
